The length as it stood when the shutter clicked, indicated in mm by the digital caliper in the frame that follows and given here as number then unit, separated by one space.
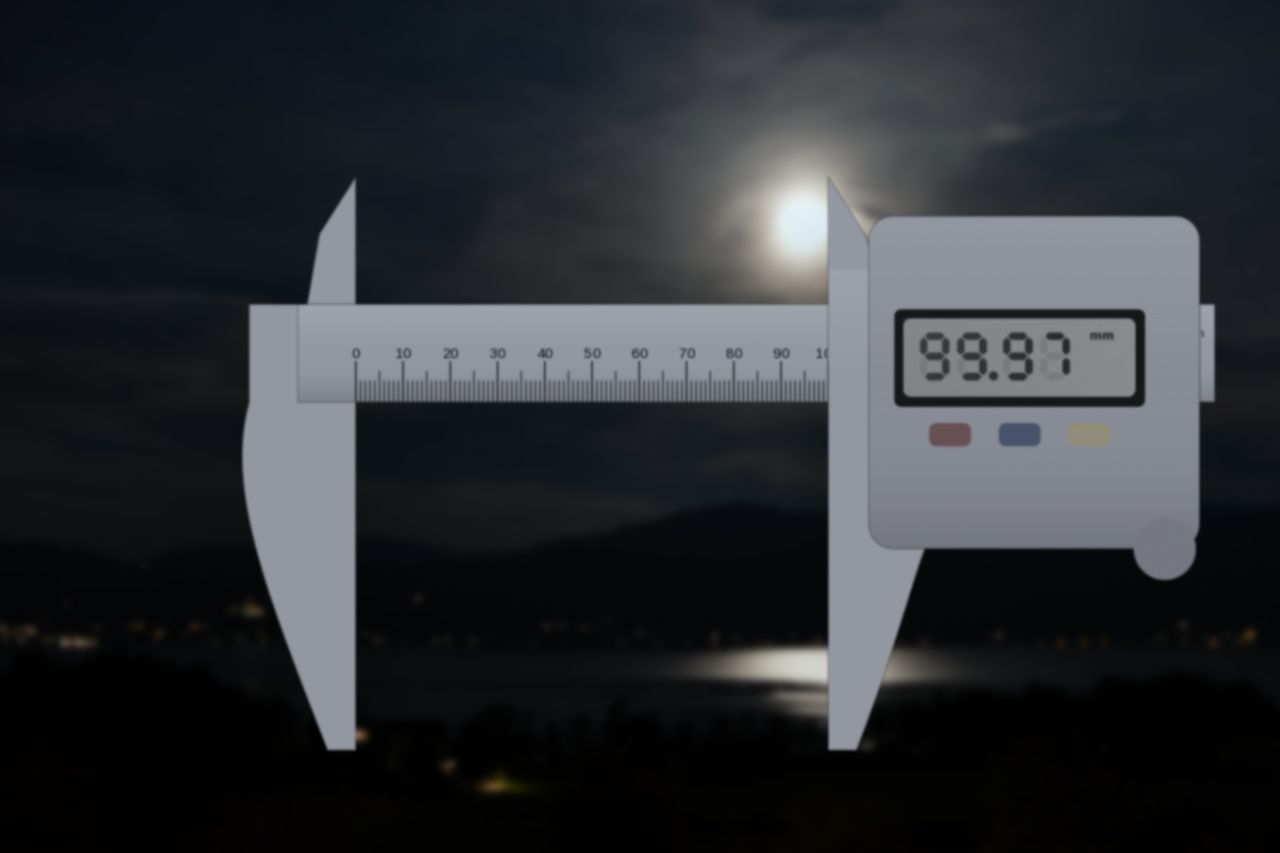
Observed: 99.97 mm
